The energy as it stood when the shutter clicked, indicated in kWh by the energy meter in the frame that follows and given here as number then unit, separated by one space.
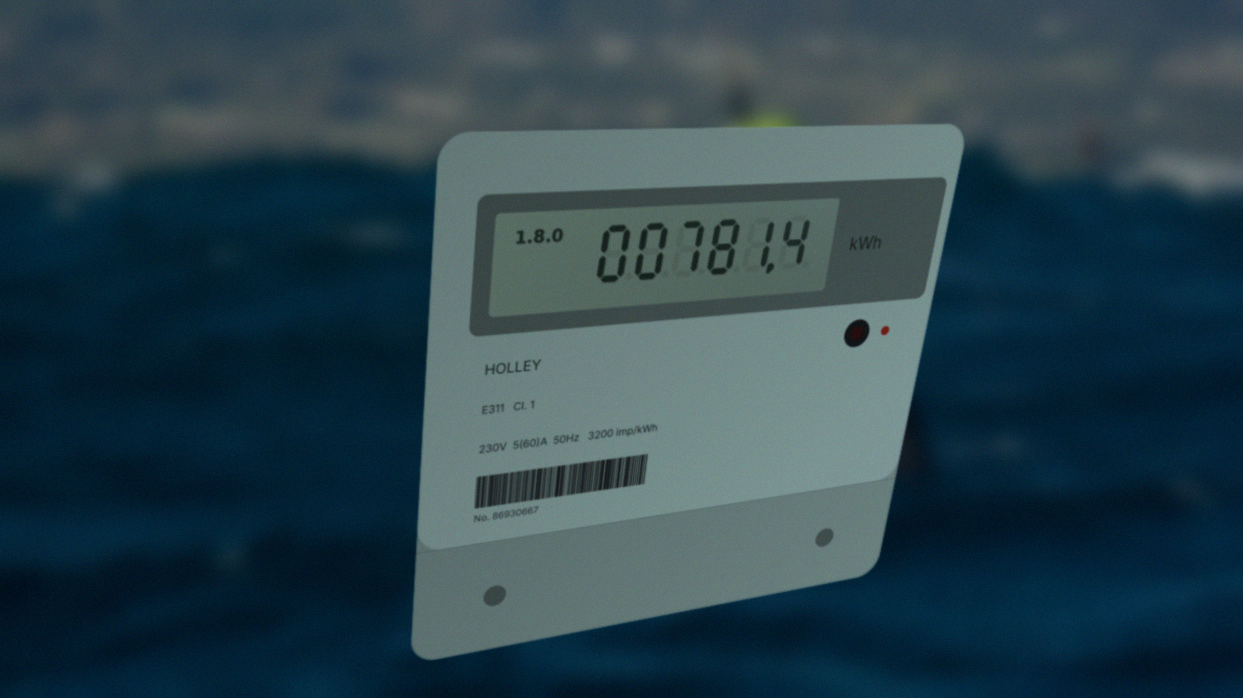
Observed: 781.4 kWh
